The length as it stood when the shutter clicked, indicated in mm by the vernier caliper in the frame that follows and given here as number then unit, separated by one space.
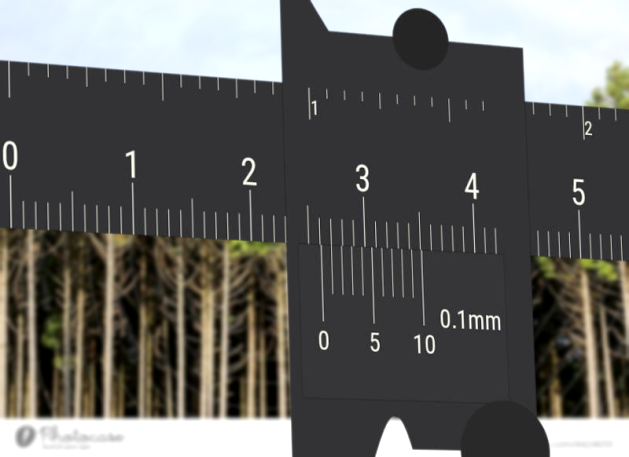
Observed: 26.1 mm
